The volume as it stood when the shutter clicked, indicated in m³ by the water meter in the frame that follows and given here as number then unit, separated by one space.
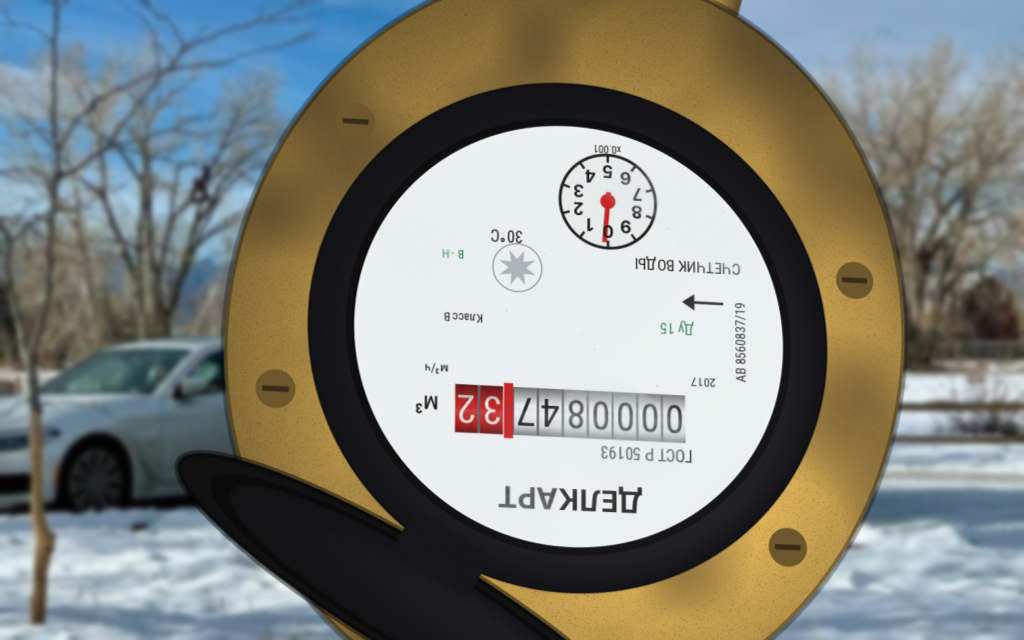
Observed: 847.320 m³
